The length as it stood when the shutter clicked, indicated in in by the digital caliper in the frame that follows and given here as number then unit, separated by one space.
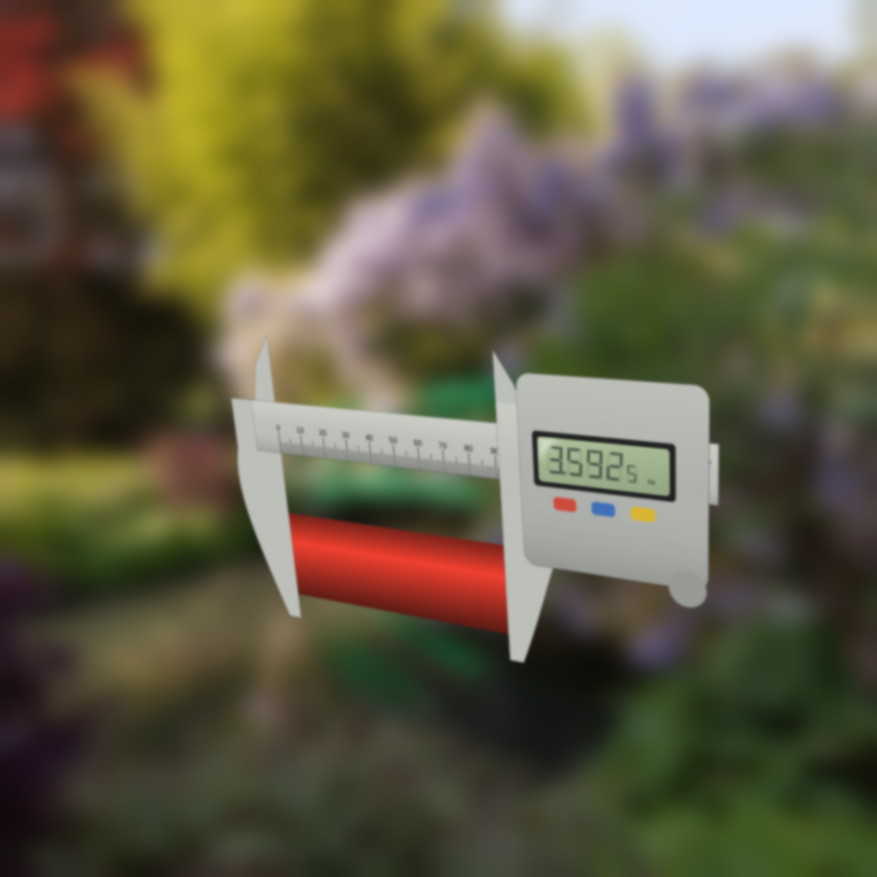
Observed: 3.5925 in
